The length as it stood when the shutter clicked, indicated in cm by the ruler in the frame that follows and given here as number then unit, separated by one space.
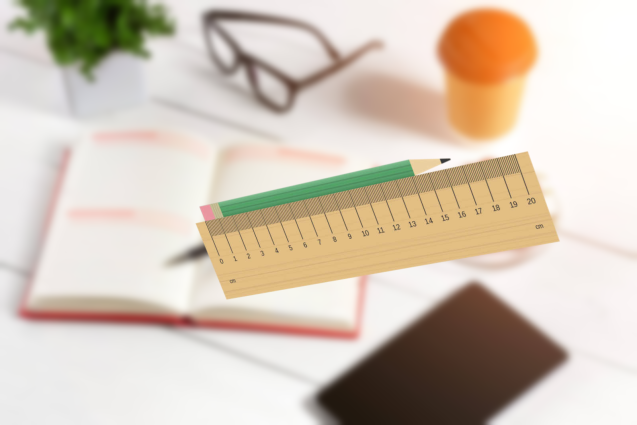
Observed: 16.5 cm
